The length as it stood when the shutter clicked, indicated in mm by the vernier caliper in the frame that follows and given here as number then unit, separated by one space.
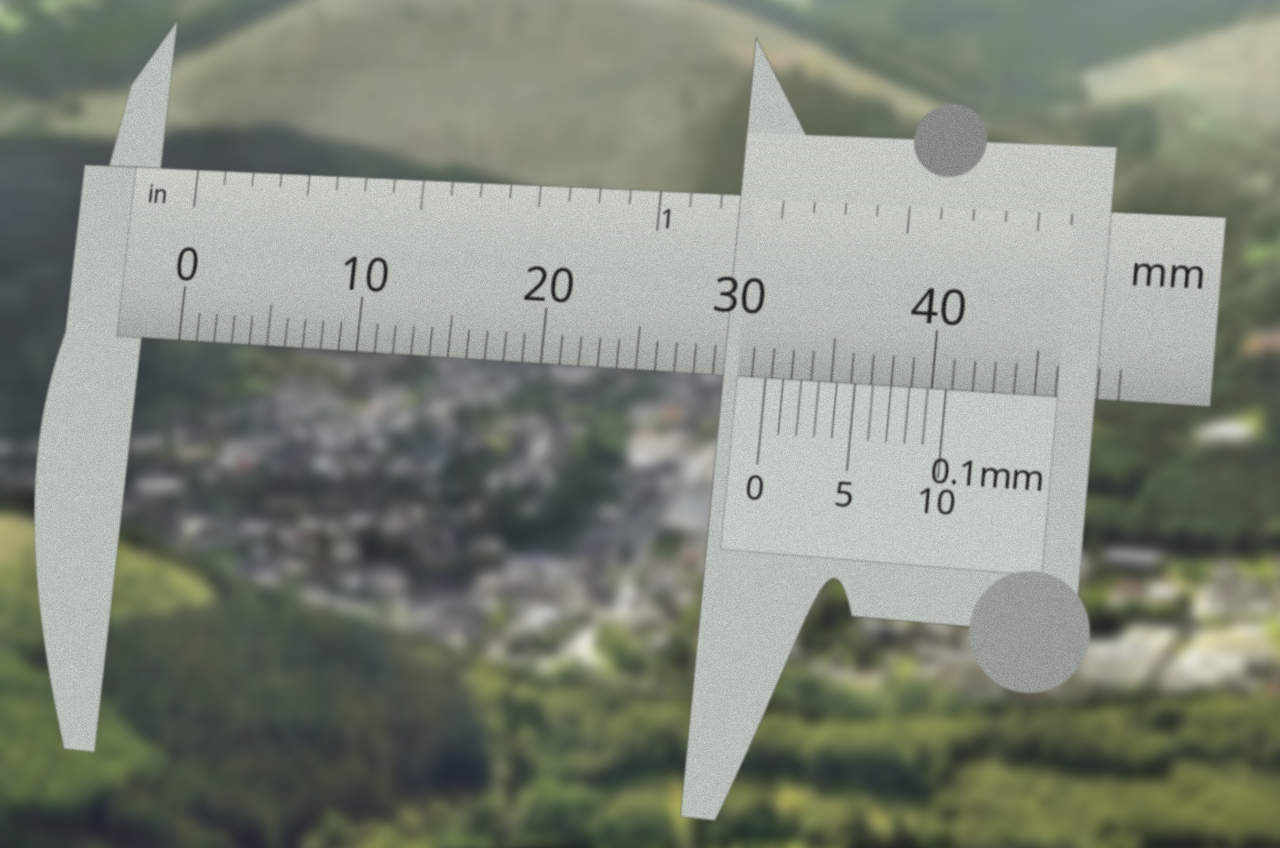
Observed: 31.7 mm
